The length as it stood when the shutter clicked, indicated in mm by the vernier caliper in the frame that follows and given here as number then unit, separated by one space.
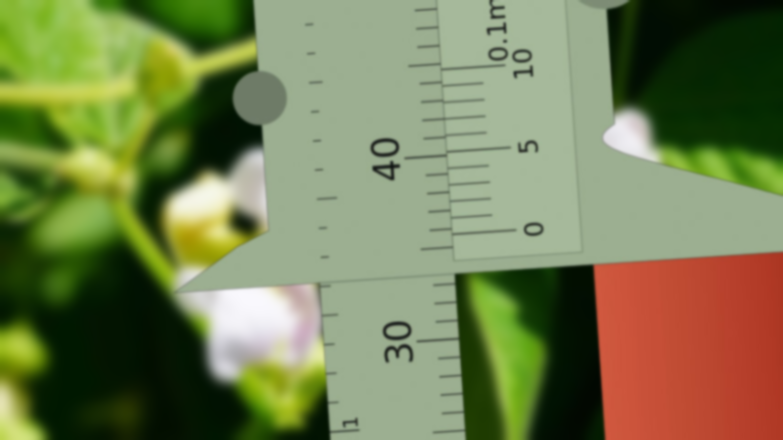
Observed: 35.7 mm
